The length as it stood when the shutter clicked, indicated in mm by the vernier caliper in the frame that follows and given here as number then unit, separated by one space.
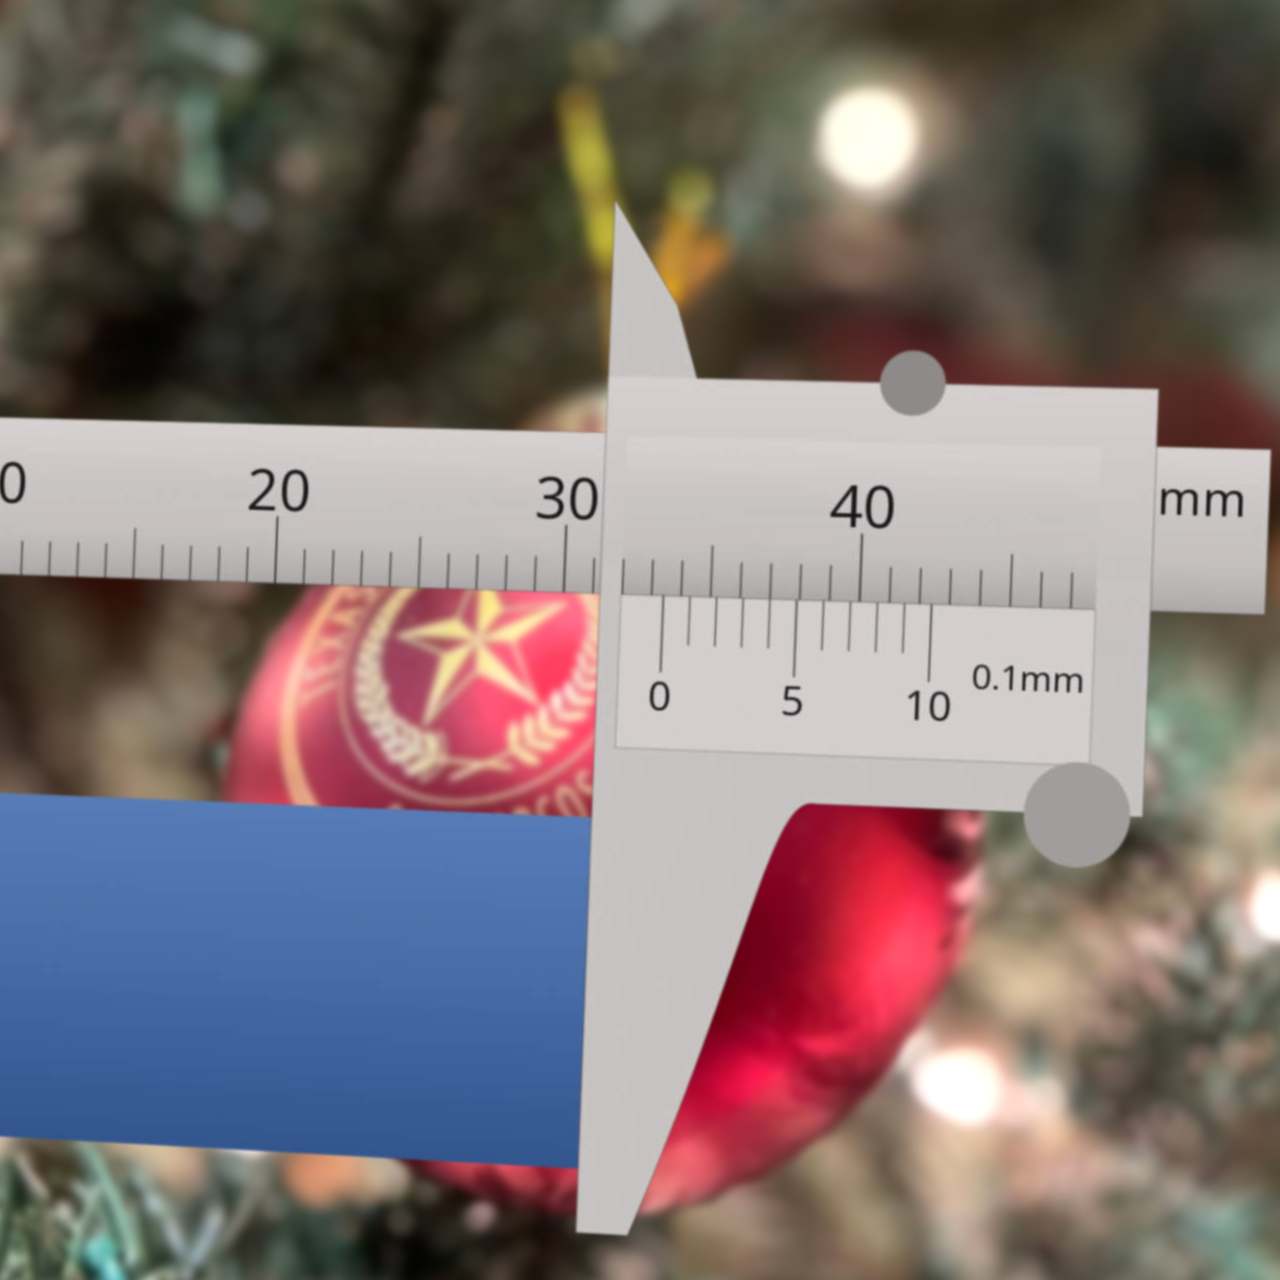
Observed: 33.4 mm
